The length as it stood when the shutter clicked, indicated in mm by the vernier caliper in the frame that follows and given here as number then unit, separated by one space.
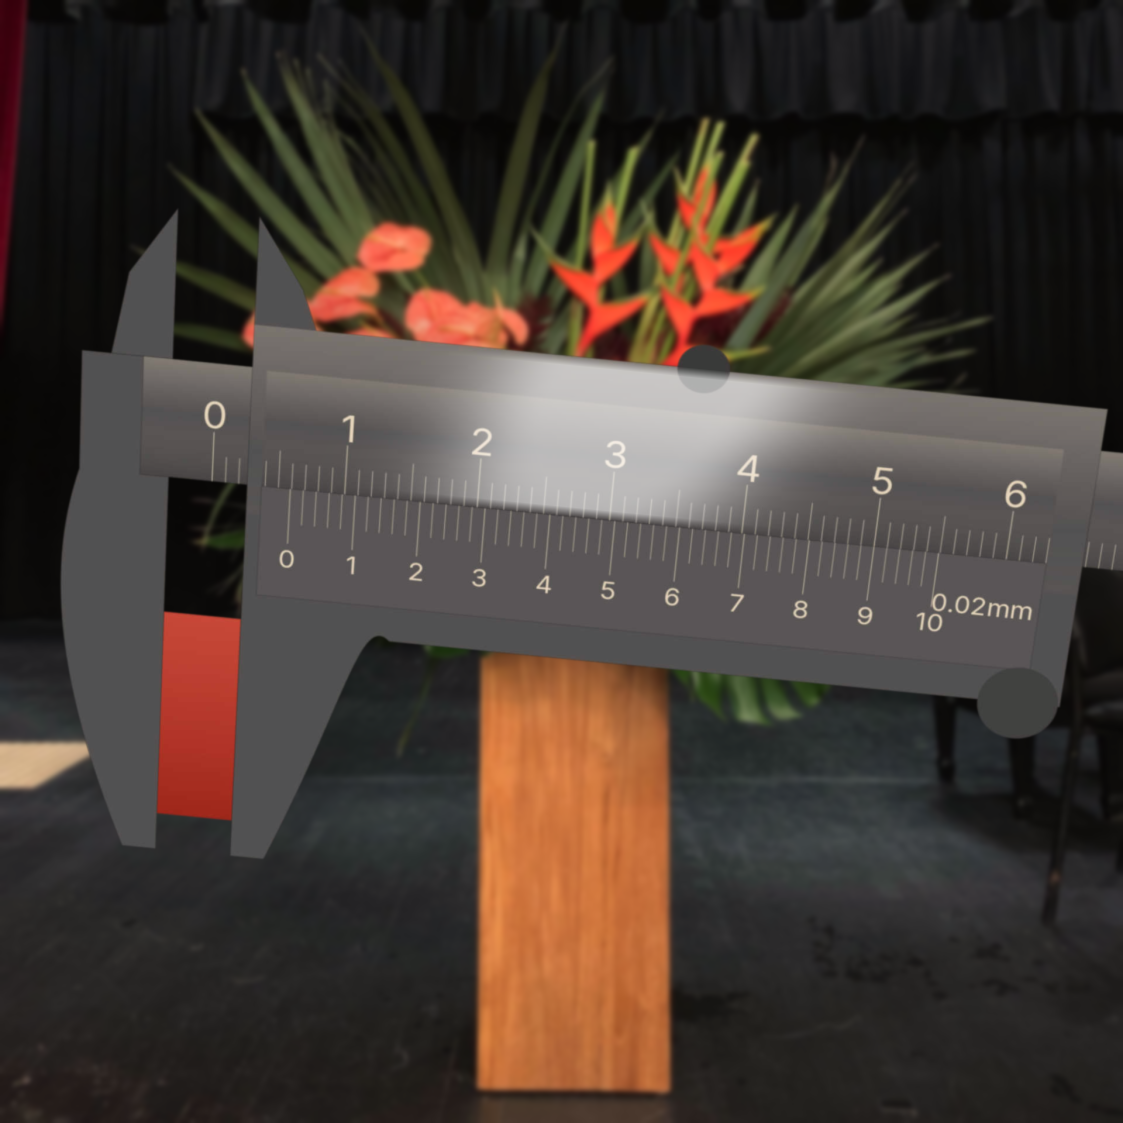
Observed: 5.9 mm
